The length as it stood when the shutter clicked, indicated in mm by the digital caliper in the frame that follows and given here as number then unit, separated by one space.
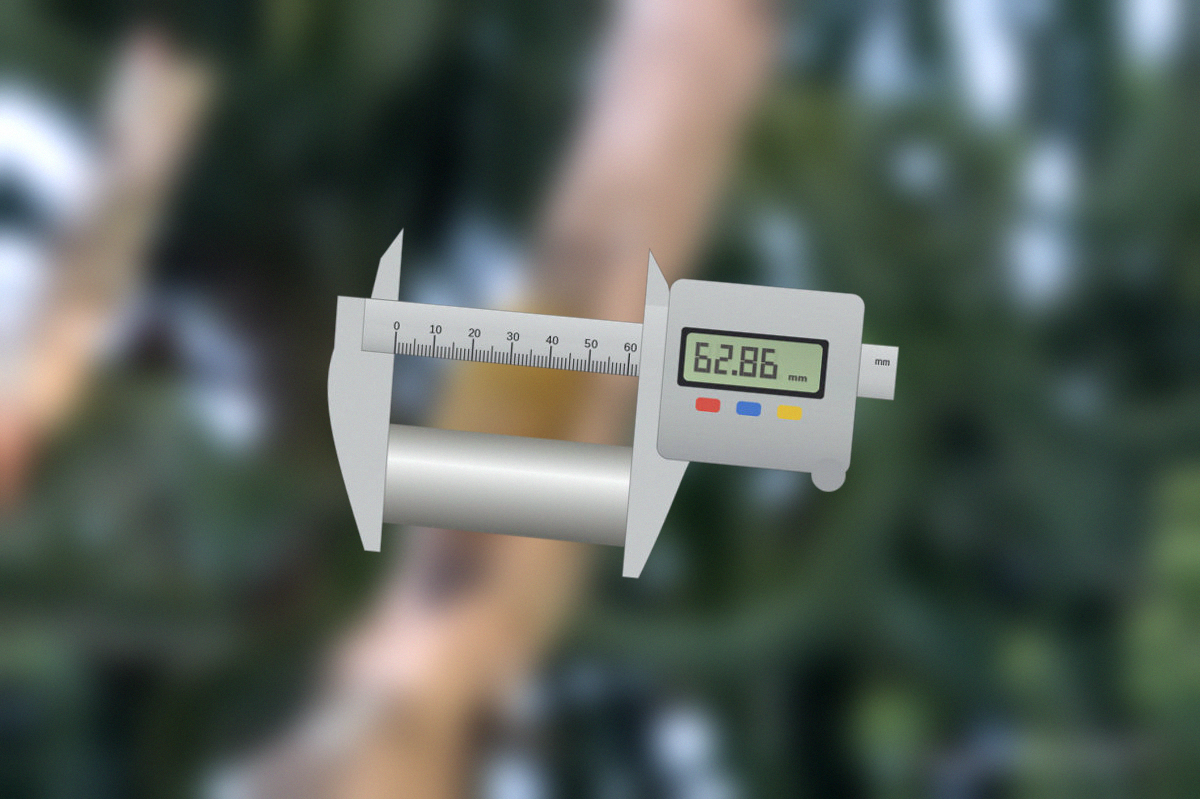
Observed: 62.86 mm
